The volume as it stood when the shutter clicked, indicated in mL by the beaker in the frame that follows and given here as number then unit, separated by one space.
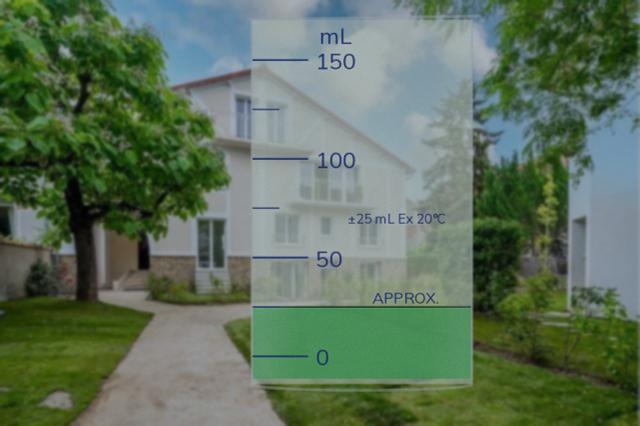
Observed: 25 mL
